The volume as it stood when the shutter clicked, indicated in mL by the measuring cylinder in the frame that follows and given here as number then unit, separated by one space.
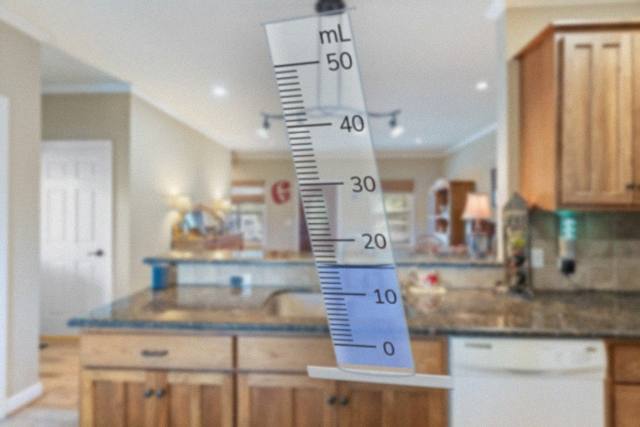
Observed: 15 mL
